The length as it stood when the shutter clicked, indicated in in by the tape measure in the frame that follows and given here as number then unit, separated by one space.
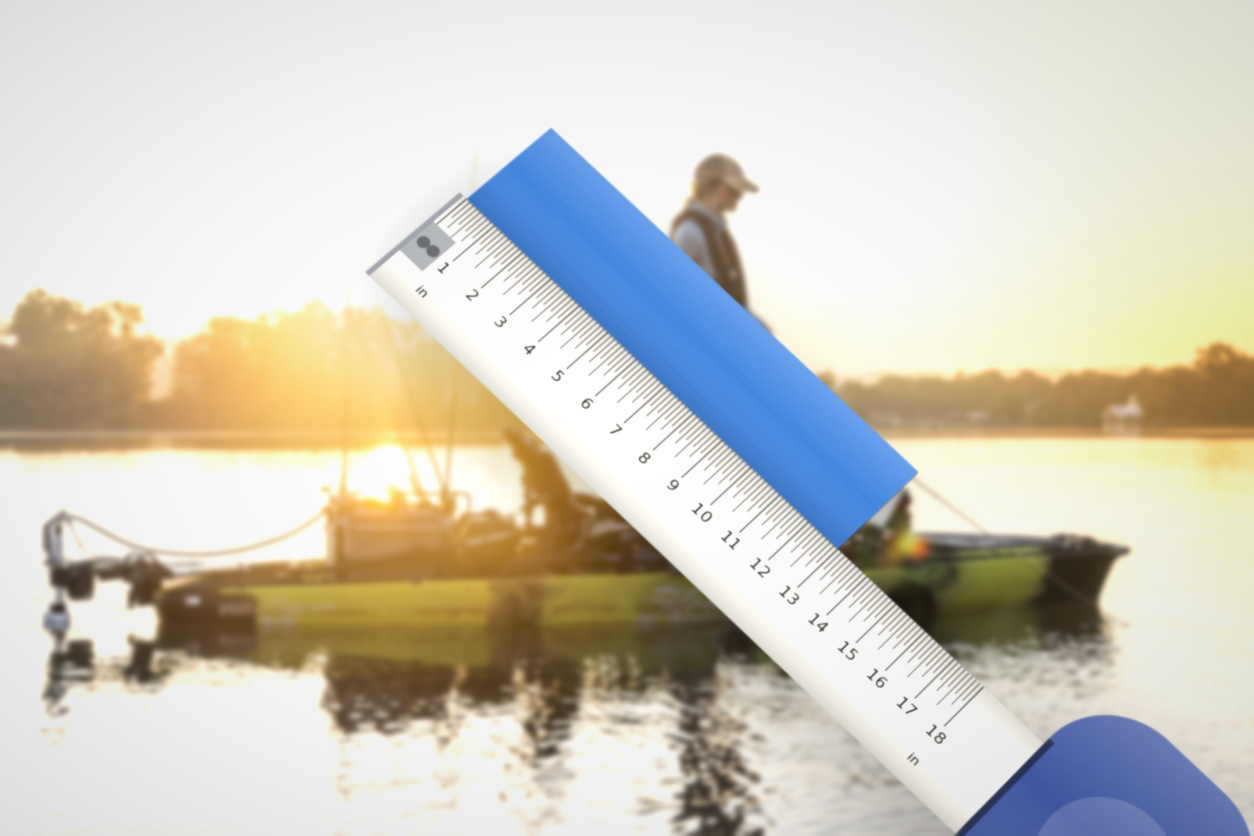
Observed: 13 in
